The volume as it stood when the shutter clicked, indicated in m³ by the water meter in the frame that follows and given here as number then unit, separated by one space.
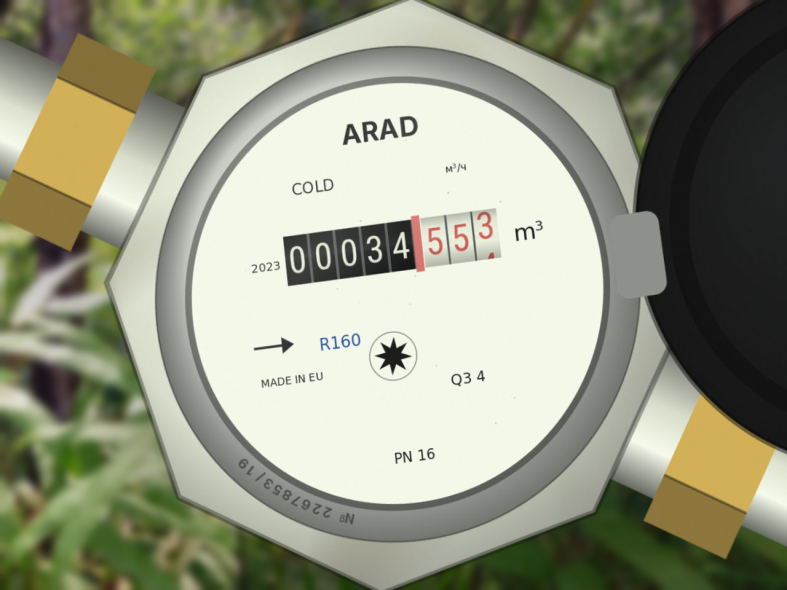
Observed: 34.553 m³
